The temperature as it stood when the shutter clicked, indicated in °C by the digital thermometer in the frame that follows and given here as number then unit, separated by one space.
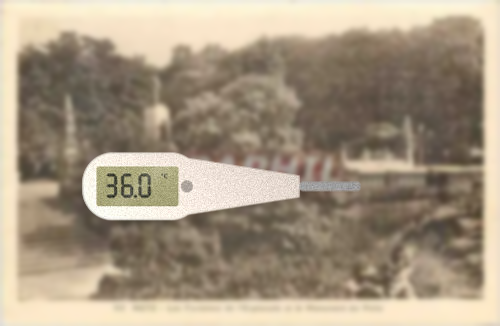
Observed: 36.0 °C
